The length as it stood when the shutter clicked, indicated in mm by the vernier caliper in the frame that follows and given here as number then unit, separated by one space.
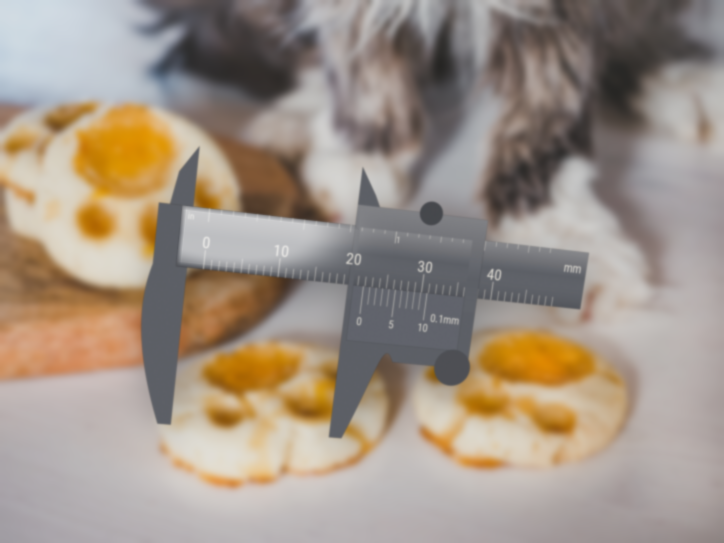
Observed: 21.8 mm
